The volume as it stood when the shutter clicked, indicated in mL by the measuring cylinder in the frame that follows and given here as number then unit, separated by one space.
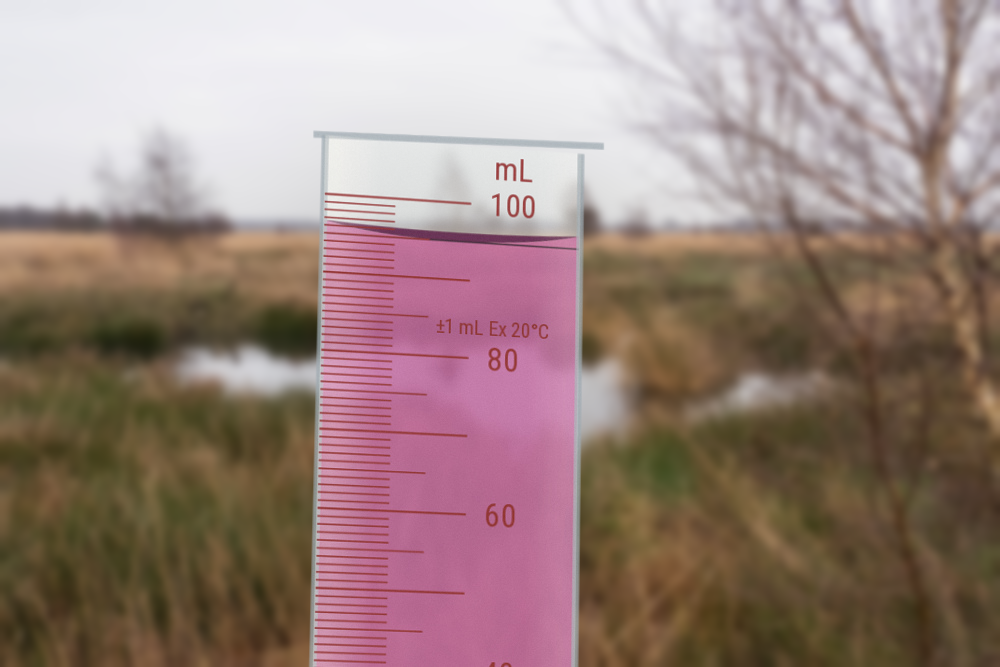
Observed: 95 mL
